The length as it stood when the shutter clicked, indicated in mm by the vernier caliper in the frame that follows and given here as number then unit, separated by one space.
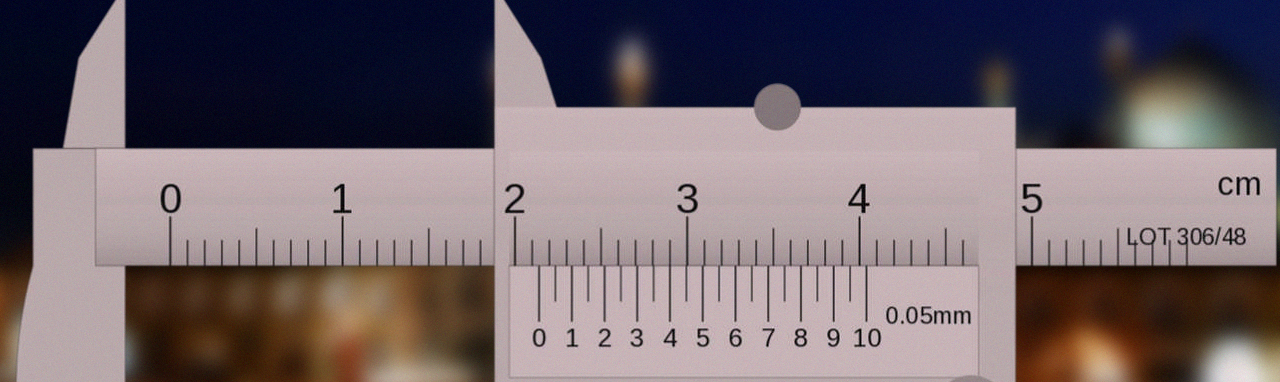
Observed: 21.4 mm
